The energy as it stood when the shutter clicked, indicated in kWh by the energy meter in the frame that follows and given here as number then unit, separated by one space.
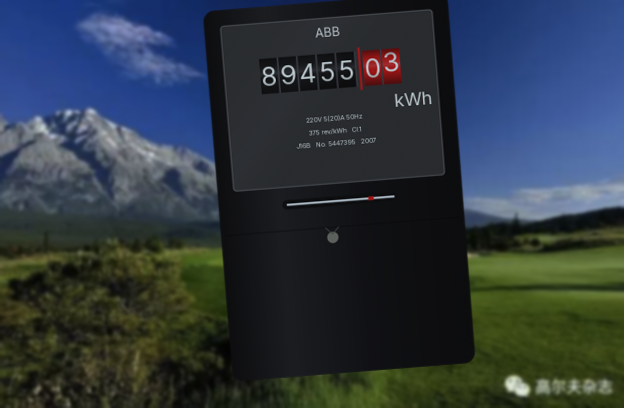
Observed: 89455.03 kWh
